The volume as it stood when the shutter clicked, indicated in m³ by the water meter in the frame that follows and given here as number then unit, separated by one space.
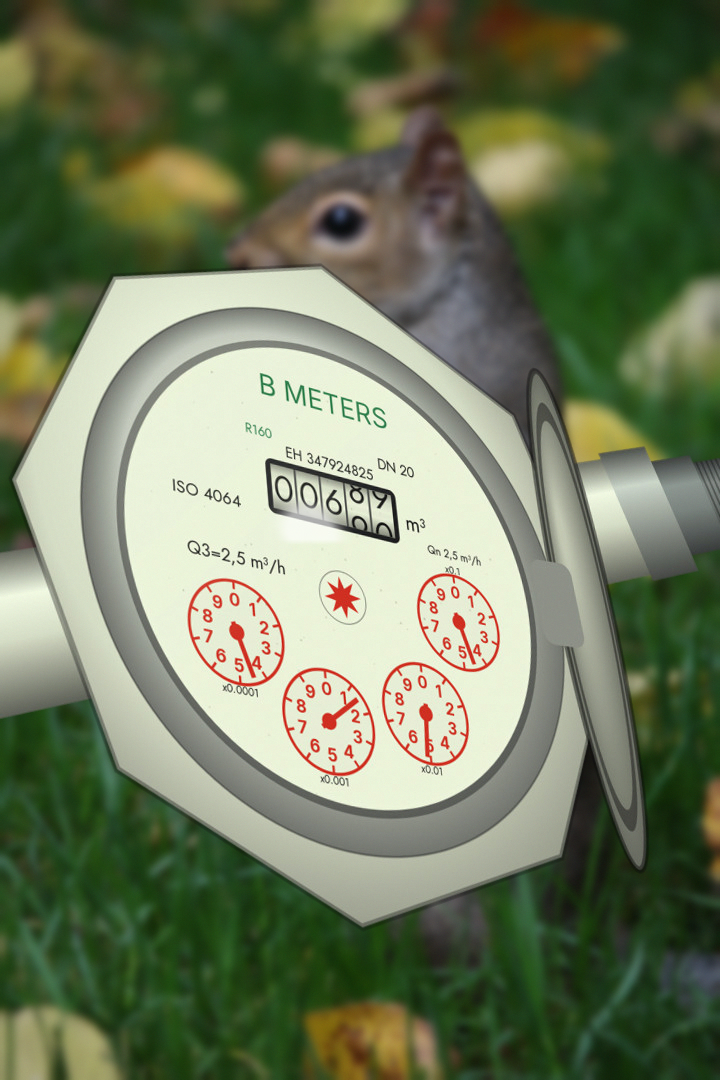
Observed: 689.4514 m³
